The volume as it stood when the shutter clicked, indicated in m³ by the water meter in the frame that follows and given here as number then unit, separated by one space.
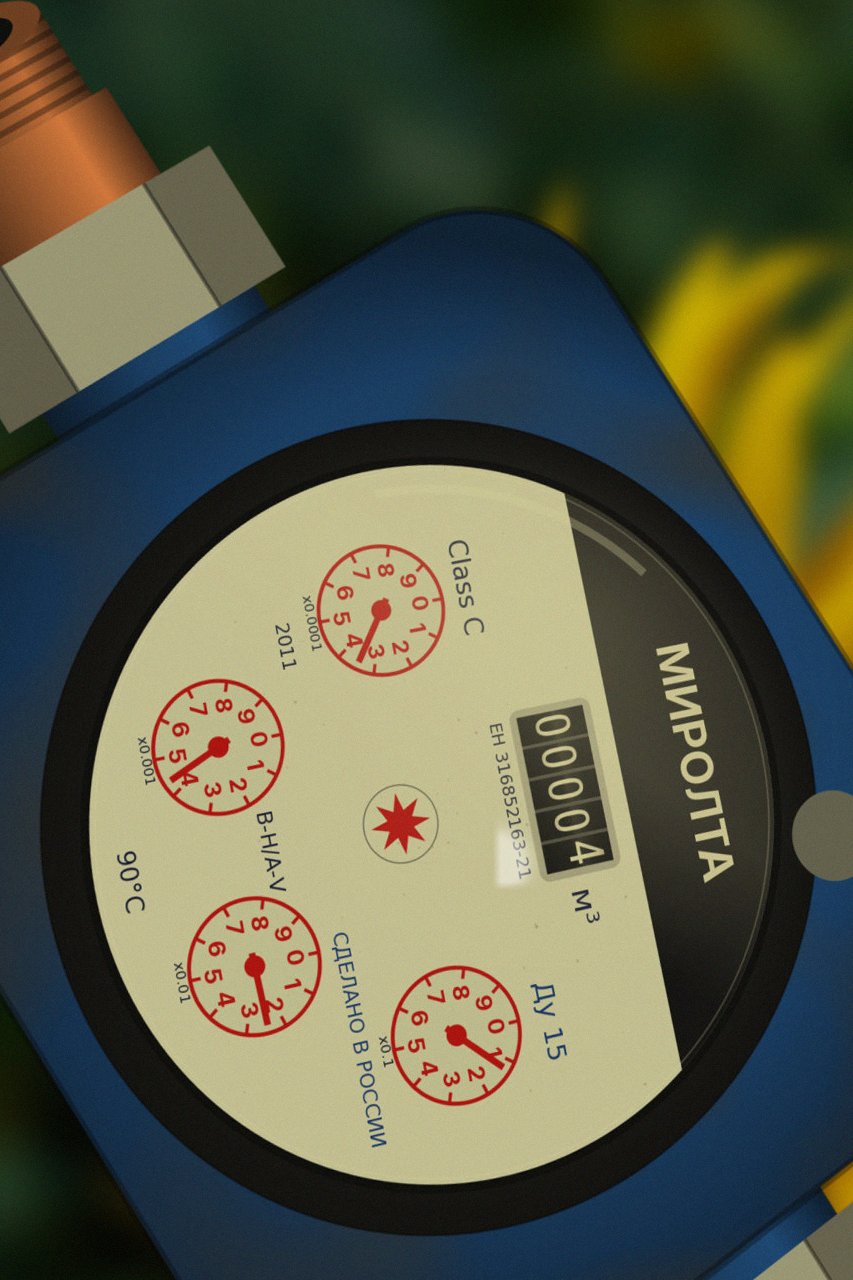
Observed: 4.1243 m³
